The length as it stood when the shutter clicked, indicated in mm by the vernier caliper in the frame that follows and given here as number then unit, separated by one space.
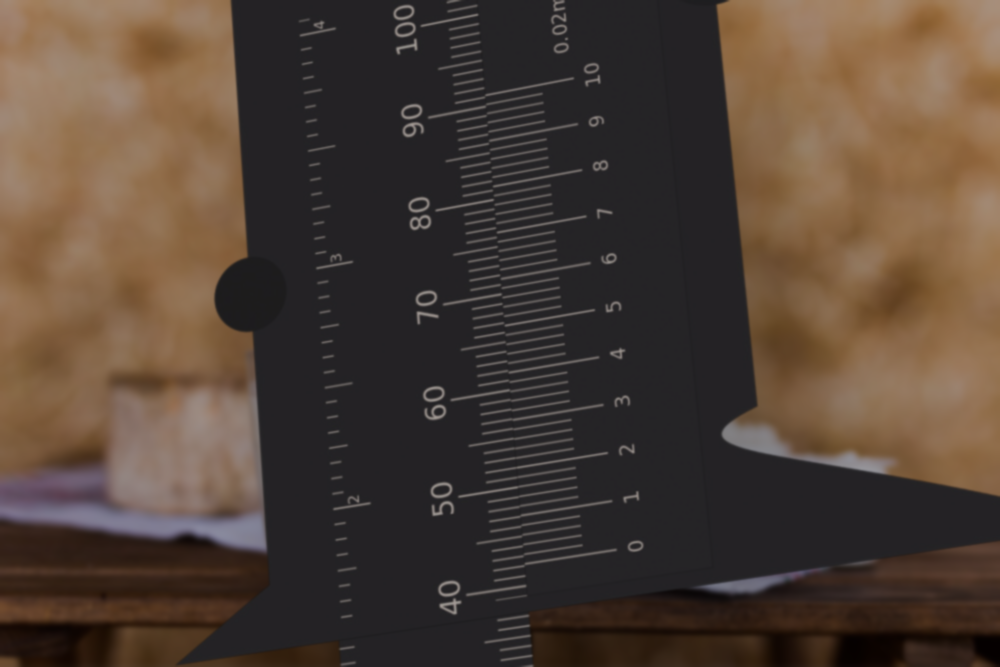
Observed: 42.2 mm
